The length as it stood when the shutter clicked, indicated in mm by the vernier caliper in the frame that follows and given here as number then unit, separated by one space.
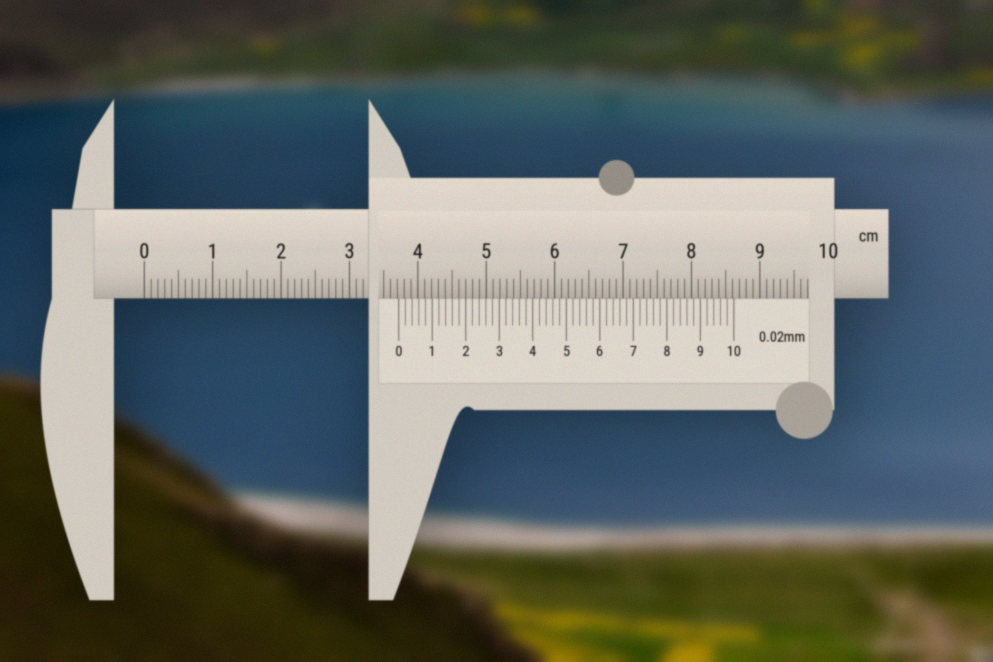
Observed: 37.2 mm
